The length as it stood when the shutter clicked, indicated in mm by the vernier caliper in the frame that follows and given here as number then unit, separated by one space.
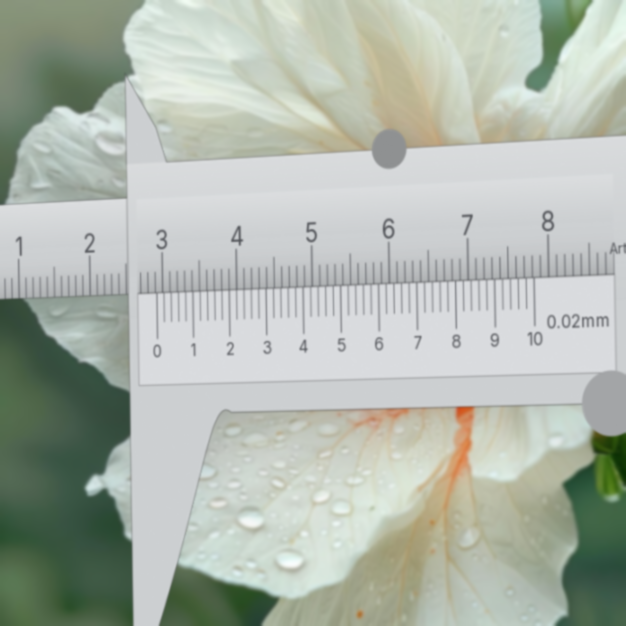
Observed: 29.2 mm
